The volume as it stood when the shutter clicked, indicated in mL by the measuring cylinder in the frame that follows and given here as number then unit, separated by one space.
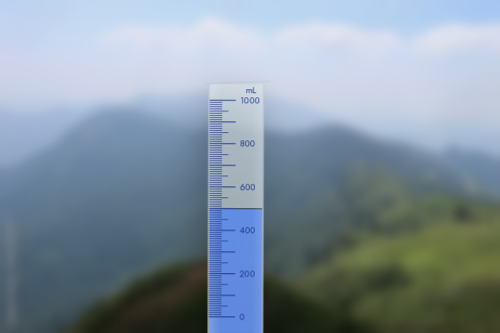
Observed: 500 mL
